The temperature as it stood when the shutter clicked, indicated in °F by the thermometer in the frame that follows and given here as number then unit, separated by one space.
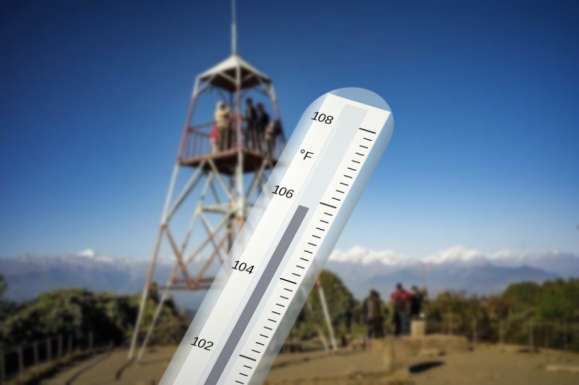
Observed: 105.8 °F
